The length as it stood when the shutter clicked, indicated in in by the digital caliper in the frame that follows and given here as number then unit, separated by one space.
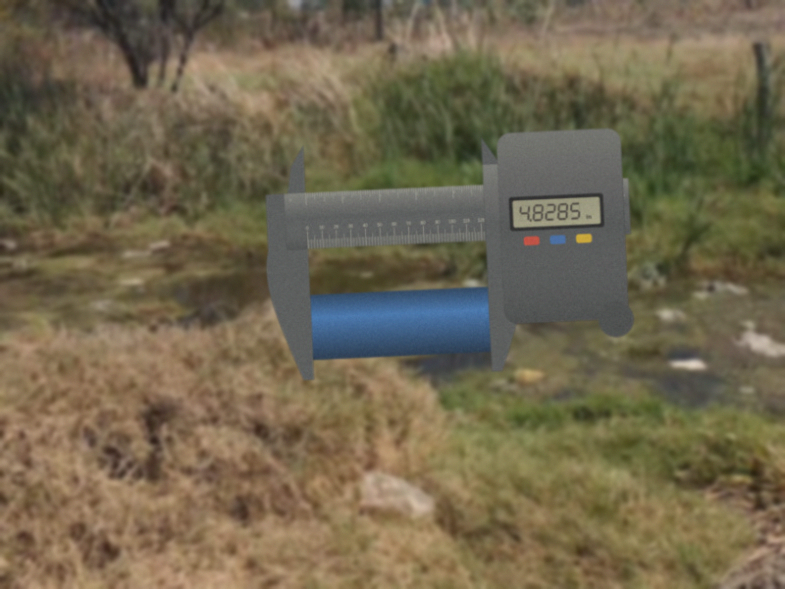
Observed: 4.8285 in
